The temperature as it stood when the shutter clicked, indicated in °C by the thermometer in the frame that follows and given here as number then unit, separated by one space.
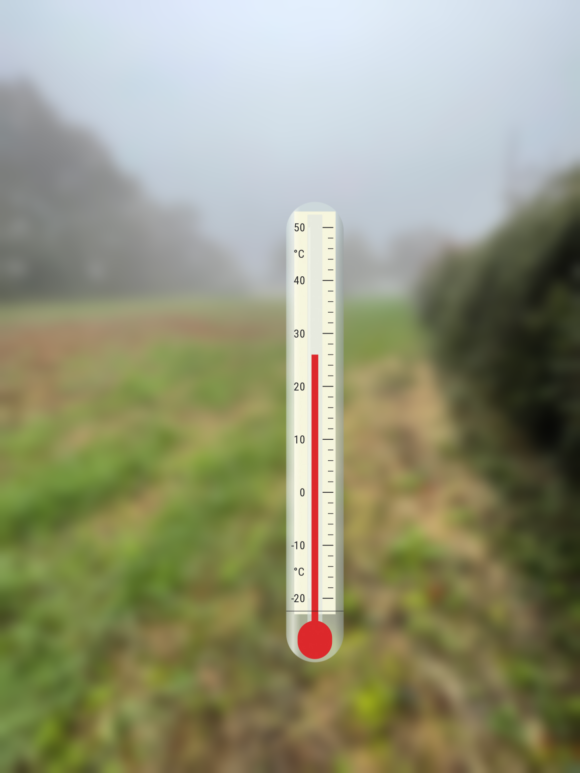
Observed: 26 °C
